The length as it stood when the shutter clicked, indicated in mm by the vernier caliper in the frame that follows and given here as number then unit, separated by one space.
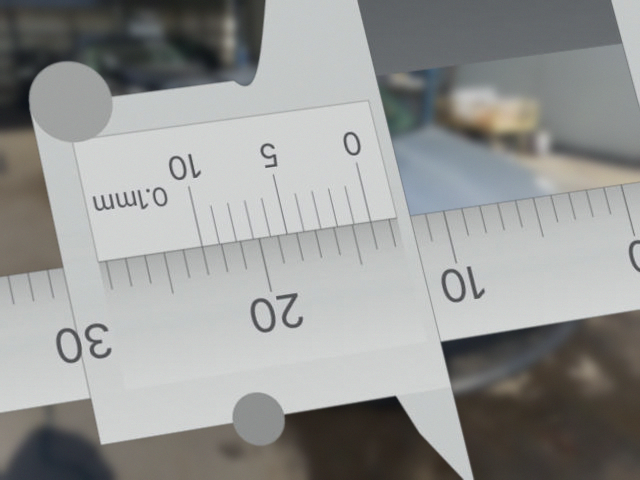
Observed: 14.0 mm
